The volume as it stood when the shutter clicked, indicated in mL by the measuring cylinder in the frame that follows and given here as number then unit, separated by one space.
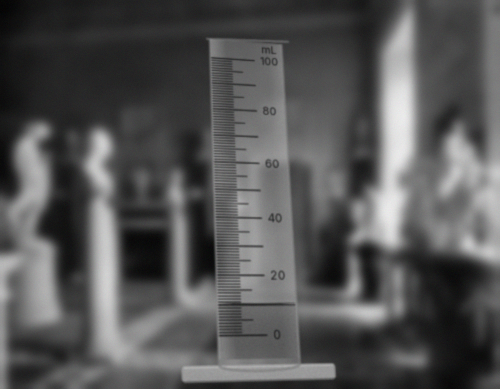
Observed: 10 mL
